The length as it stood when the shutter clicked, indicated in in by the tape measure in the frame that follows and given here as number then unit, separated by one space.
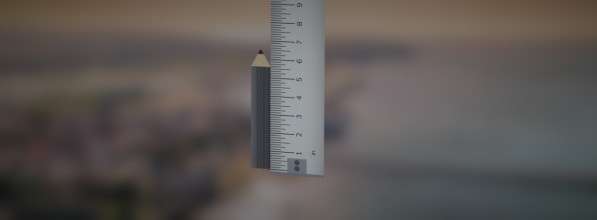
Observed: 6.5 in
